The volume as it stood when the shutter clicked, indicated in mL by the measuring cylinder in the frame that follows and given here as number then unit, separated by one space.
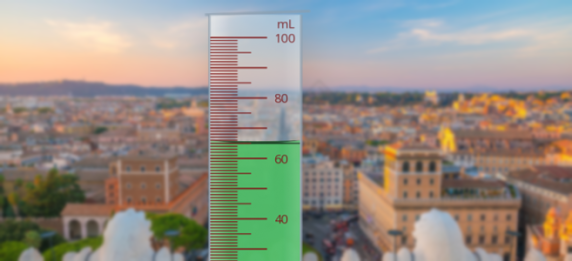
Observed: 65 mL
